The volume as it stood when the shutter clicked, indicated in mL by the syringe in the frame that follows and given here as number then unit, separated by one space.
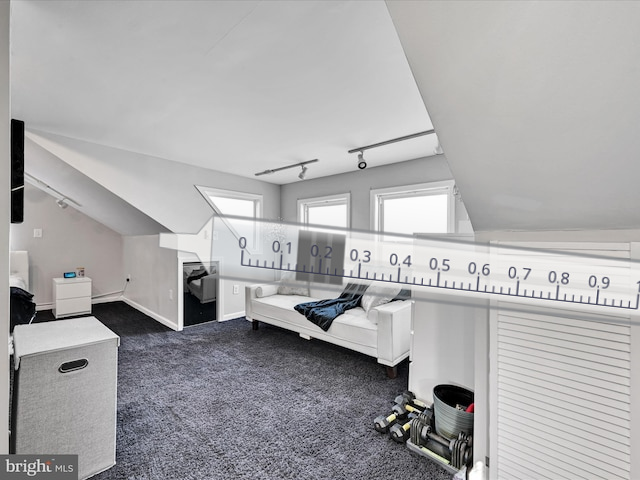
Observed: 0.14 mL
